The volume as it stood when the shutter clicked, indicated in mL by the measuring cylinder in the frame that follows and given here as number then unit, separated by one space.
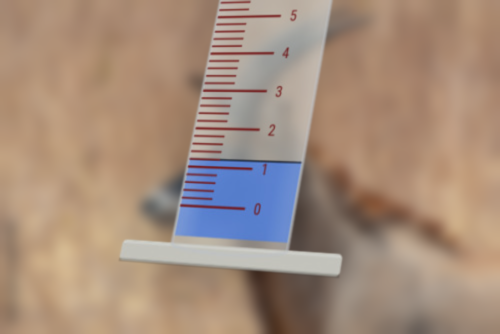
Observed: 1.2 mL
